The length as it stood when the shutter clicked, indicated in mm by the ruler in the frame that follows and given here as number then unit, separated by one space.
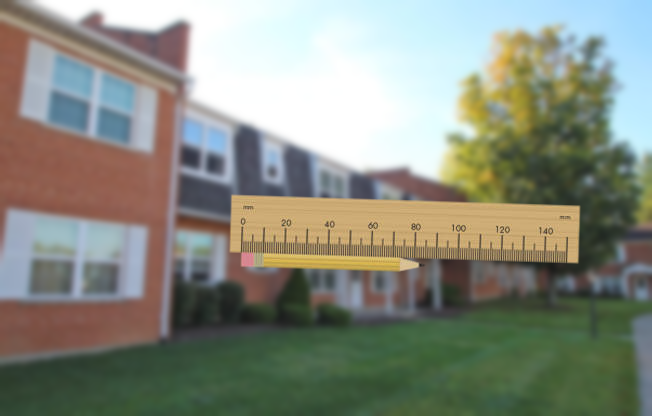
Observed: 85 mm
